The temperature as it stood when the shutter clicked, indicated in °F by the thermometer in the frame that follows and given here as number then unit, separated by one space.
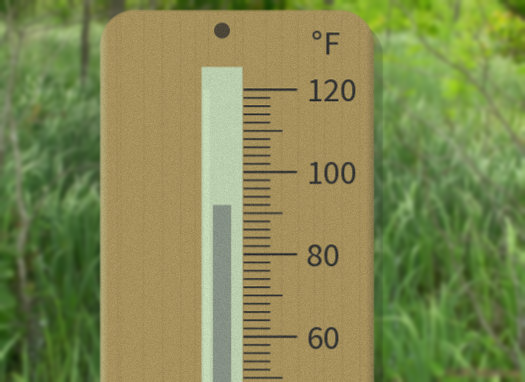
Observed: 92 °F
